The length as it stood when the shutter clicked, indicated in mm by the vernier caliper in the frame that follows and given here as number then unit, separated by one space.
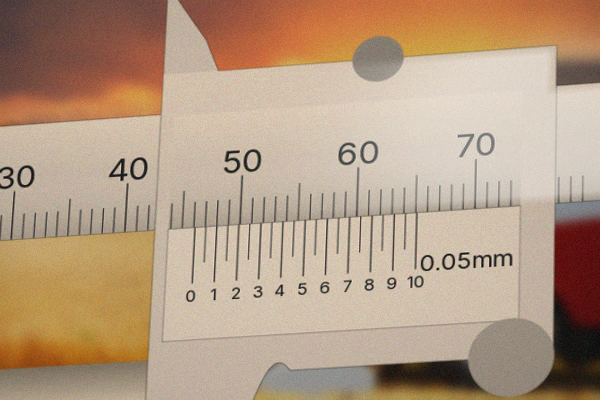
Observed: 46.1 mm
